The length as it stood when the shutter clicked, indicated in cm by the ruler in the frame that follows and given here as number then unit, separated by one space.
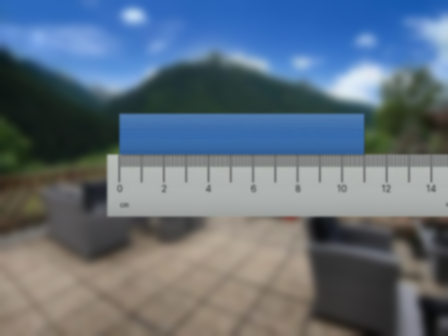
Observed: 11 cm
